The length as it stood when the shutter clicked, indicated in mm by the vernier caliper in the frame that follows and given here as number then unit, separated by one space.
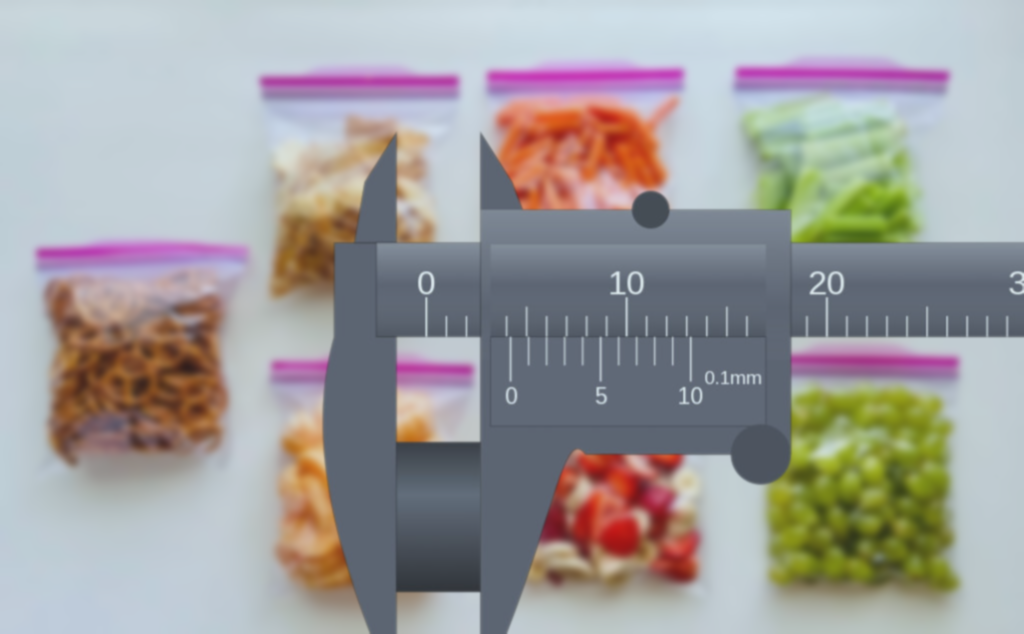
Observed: 4.2 mm
